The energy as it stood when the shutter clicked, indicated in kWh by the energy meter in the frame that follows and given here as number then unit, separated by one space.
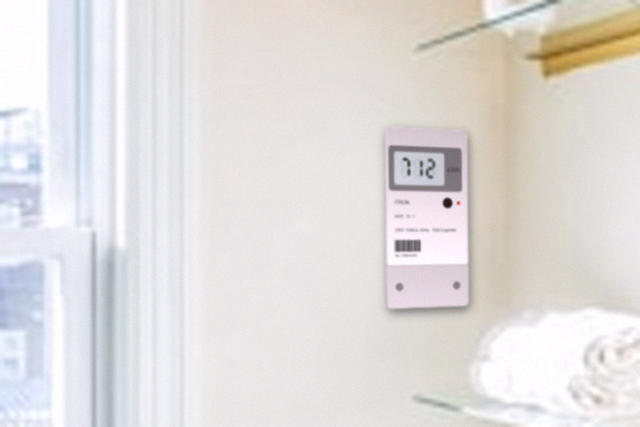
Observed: 712 kWh
